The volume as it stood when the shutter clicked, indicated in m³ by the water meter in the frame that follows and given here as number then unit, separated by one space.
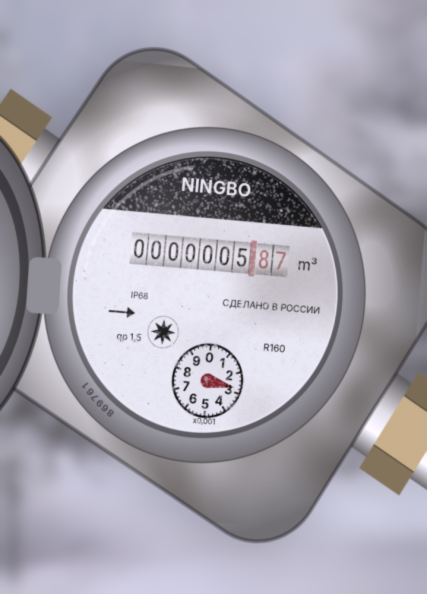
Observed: 5.872 m³
